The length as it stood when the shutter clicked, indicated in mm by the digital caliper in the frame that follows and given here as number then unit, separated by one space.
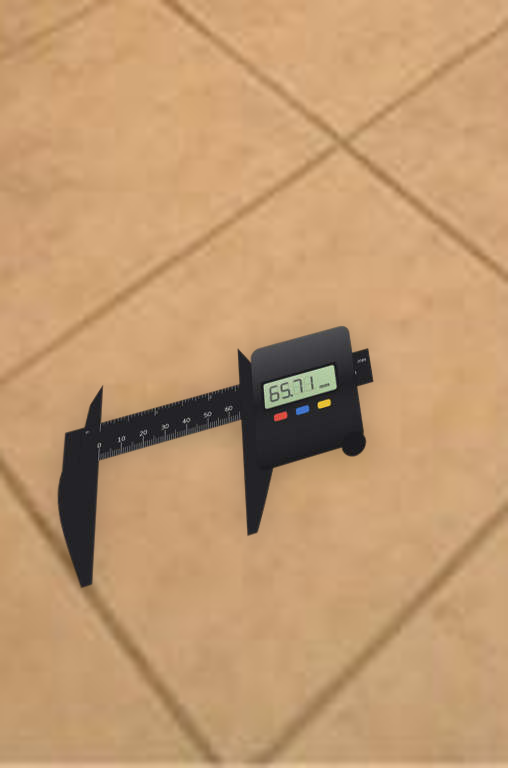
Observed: 65.71 mm
